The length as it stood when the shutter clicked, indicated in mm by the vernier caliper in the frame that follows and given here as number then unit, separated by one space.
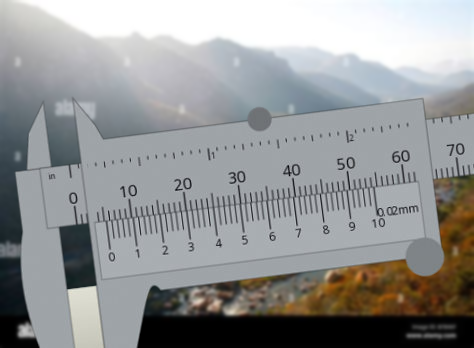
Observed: 5.4 mm
